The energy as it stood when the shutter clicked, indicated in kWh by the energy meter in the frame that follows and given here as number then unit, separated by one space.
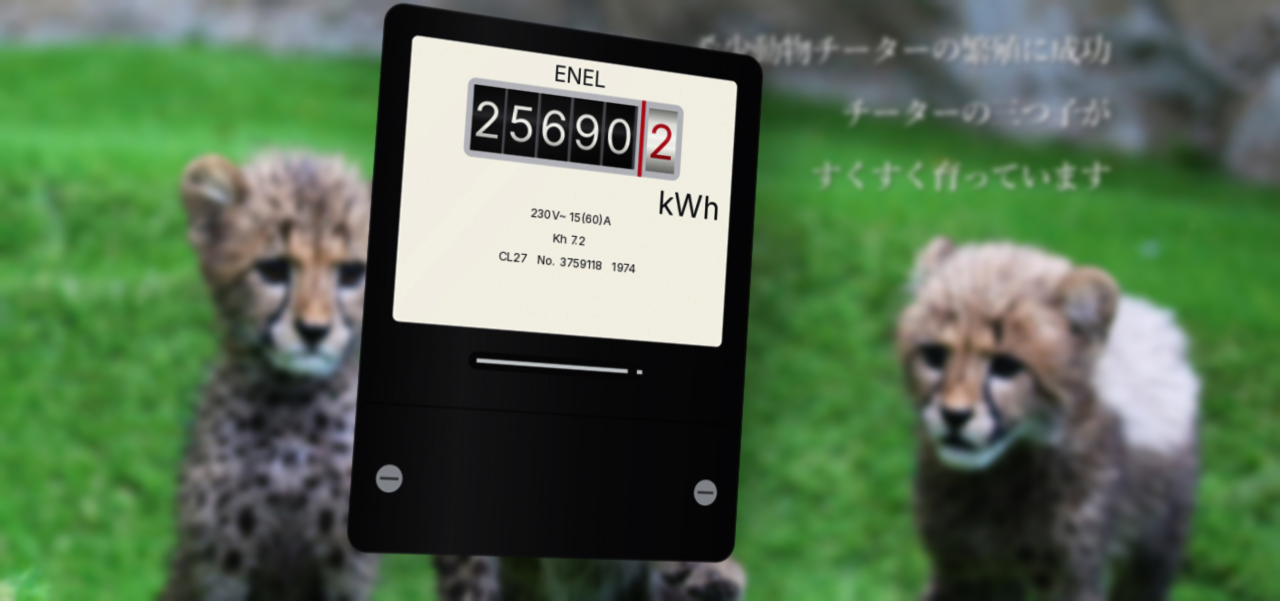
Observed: 25690.2 kWh
